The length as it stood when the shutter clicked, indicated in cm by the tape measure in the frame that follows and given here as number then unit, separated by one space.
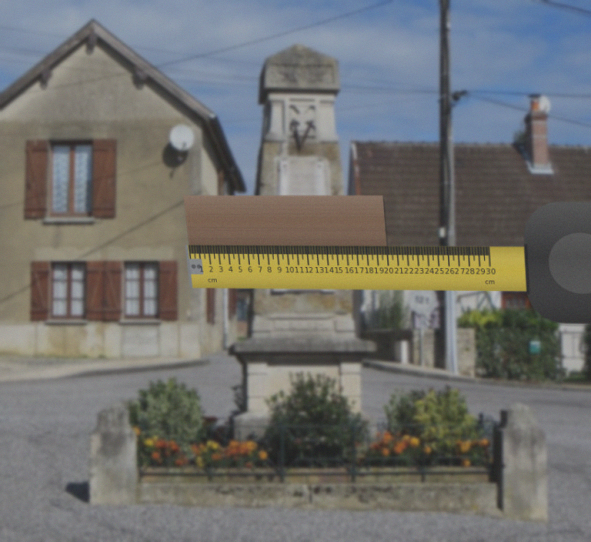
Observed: 20 cm
